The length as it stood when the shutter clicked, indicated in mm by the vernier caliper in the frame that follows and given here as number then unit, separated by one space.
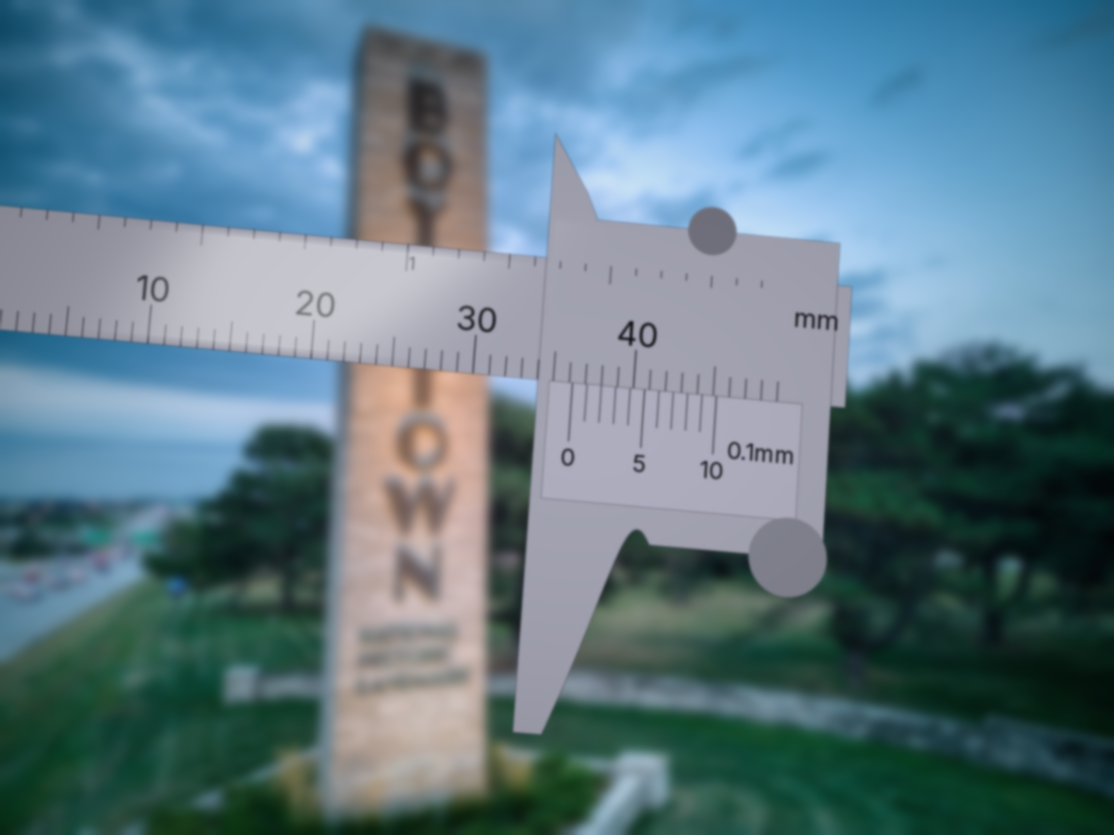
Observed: 36.2 mm
